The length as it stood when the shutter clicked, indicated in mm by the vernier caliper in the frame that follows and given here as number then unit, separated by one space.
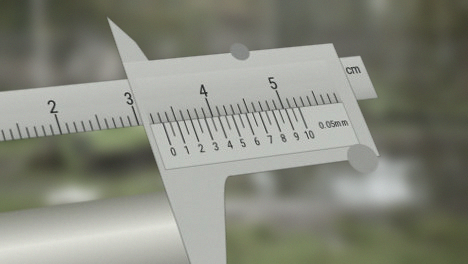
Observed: 33.2 mm
